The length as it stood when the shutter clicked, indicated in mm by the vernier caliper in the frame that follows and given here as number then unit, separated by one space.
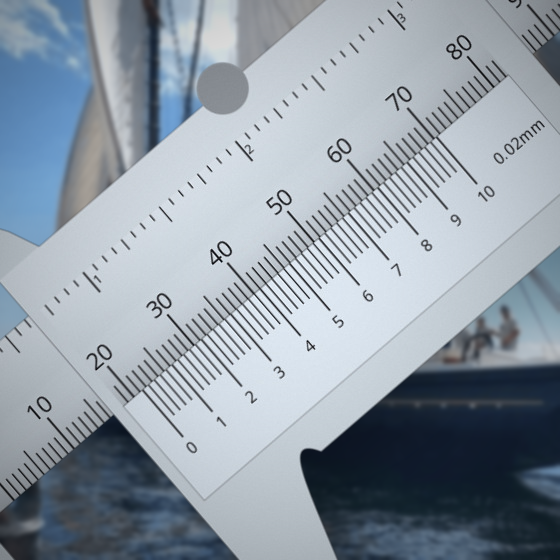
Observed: 21.4 mm
